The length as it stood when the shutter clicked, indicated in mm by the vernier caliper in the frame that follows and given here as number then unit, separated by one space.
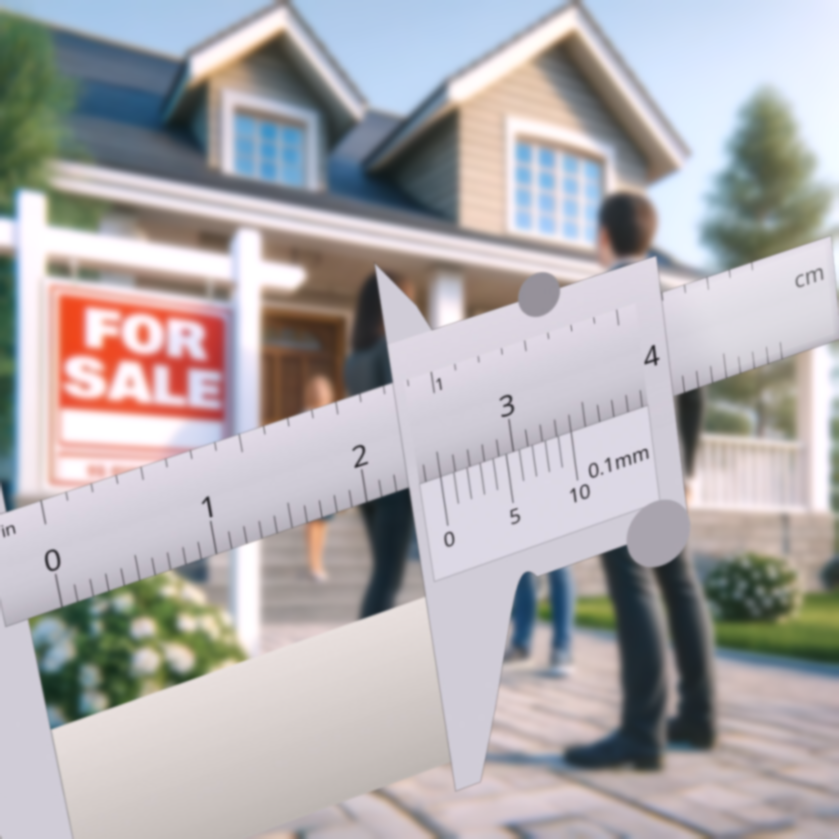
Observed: 25.0 mm
